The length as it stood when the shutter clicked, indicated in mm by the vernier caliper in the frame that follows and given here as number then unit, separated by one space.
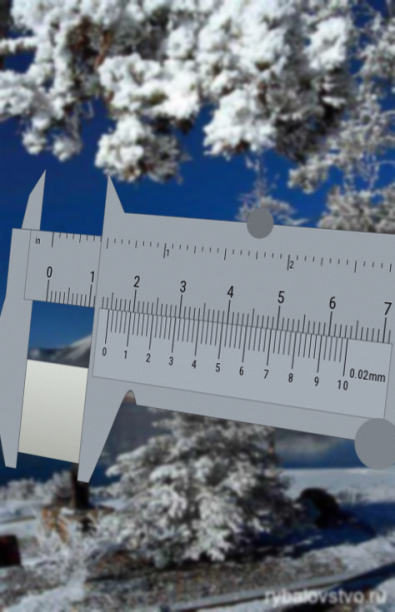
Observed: 14.5 mm
